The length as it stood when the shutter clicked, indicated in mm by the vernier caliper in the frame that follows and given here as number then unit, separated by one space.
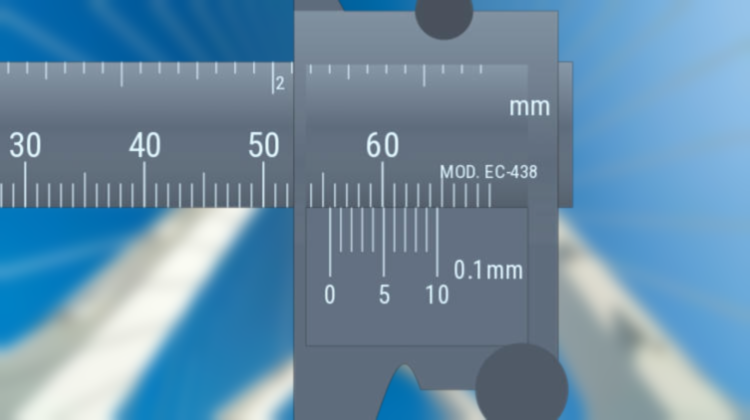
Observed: 55.6 mm
